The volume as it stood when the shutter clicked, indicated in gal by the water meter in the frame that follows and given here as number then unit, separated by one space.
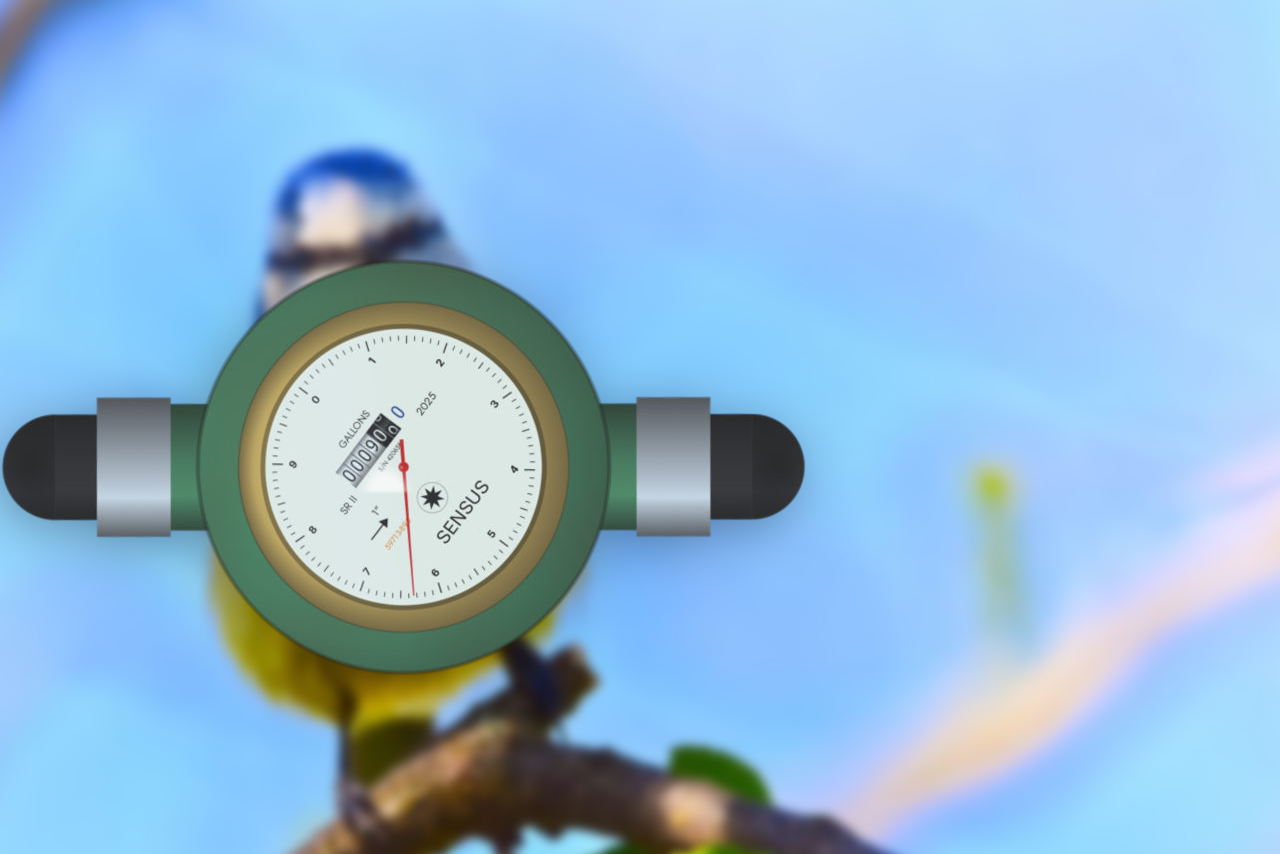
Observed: 9086.3 gal
